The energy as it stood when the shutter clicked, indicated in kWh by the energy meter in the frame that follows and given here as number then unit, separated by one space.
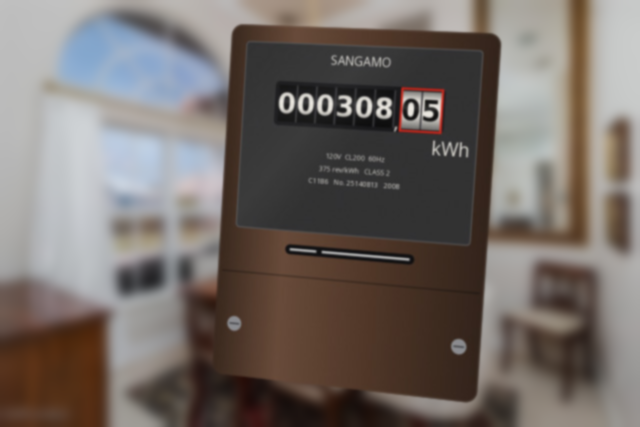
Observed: 308.05 kWh
